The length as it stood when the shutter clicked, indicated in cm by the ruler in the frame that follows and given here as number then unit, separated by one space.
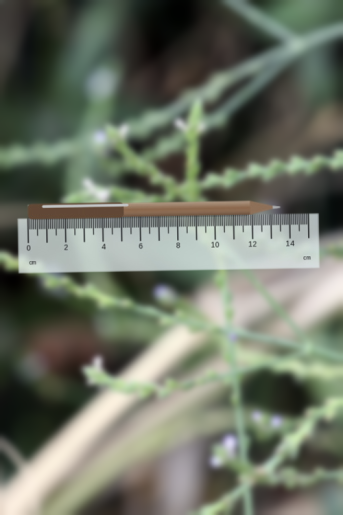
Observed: 13.5 cm
